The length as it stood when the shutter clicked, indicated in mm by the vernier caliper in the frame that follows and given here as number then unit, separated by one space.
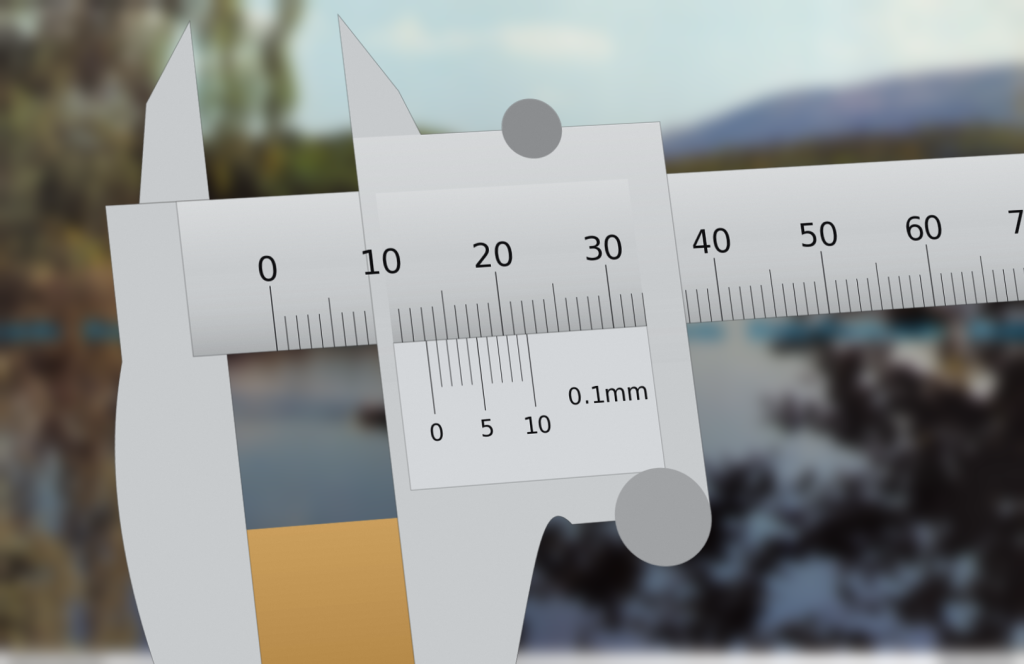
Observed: 13.1 mm
